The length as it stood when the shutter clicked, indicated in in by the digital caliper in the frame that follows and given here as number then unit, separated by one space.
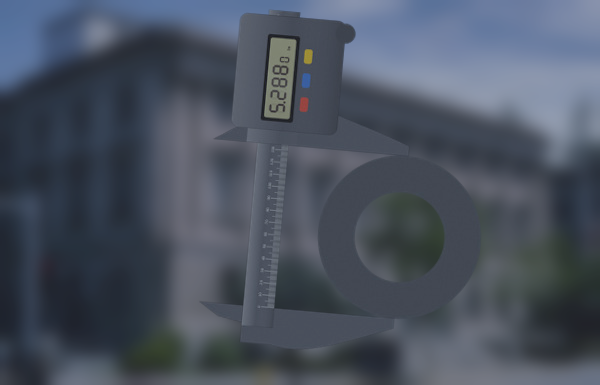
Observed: 5.2880 in
